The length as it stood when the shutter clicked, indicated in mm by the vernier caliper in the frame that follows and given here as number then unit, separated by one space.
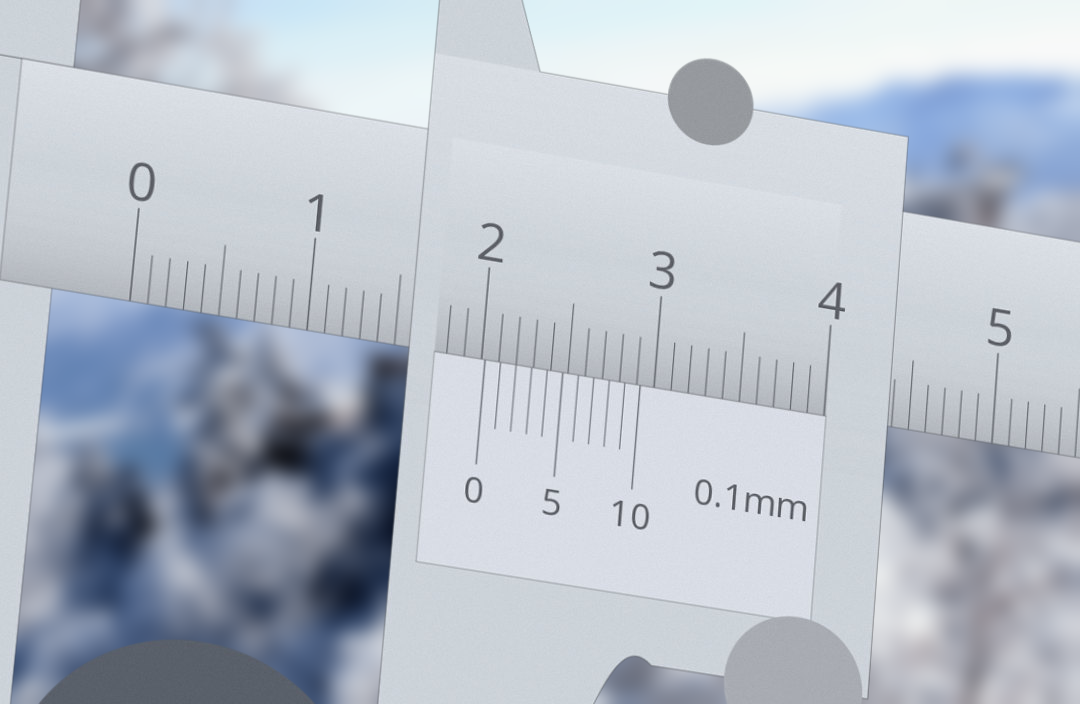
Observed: 20.2 mm
